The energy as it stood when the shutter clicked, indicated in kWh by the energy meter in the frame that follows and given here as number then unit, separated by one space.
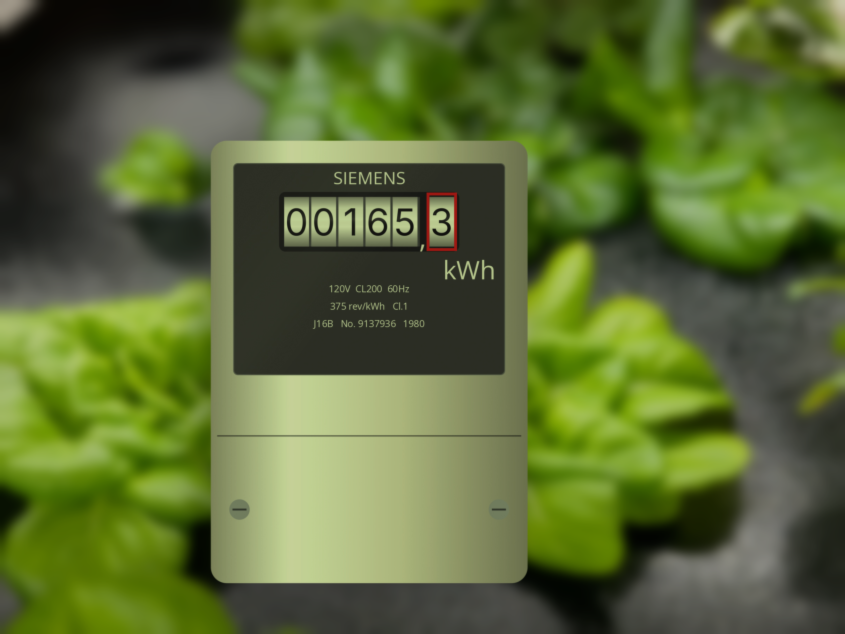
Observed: 165.3 kWh
